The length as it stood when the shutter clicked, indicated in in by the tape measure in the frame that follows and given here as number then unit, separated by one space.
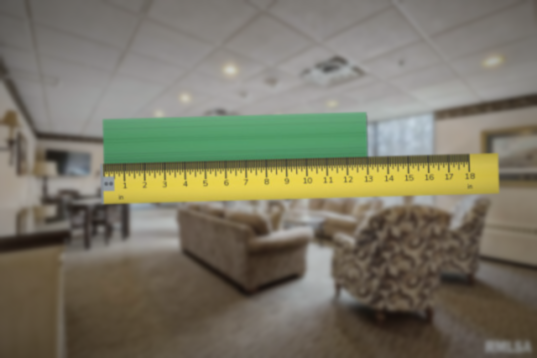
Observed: 13 in
